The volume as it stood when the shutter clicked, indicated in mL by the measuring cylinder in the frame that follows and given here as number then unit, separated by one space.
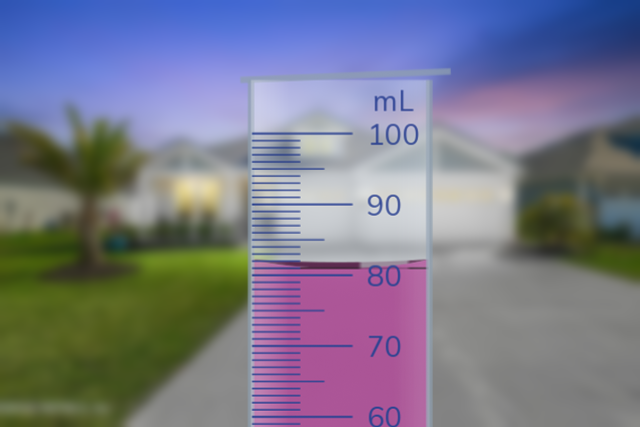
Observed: 81 mL
